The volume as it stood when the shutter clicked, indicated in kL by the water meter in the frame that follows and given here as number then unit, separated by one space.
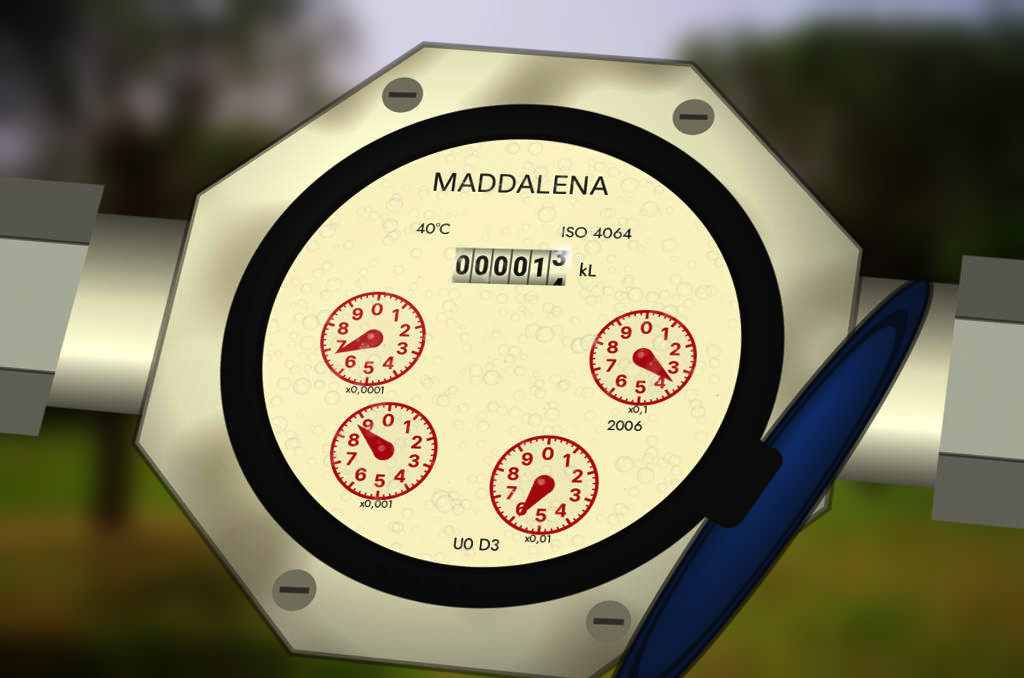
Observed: 13.3586 kL
